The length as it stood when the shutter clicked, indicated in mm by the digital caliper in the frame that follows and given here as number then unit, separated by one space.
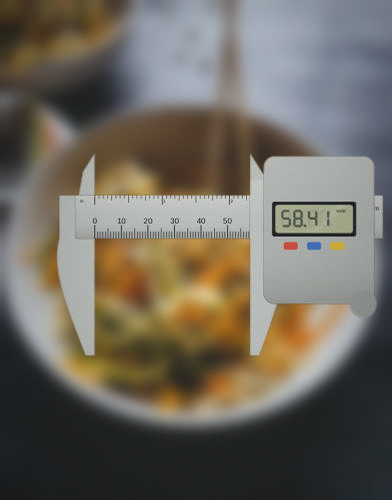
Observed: 58.41 mm
